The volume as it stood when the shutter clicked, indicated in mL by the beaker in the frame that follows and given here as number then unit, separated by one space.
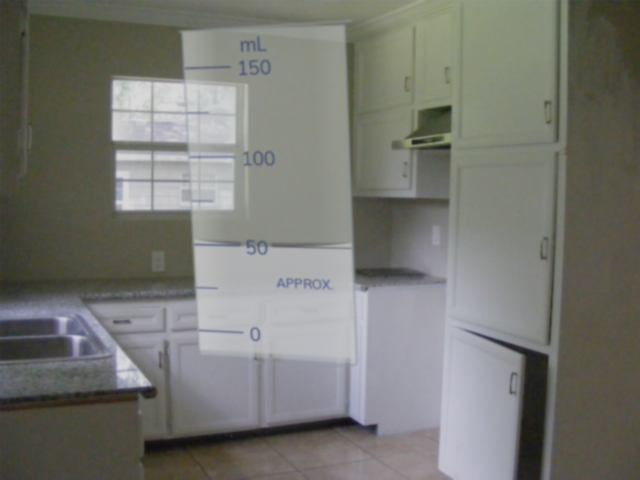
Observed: 50 mL
